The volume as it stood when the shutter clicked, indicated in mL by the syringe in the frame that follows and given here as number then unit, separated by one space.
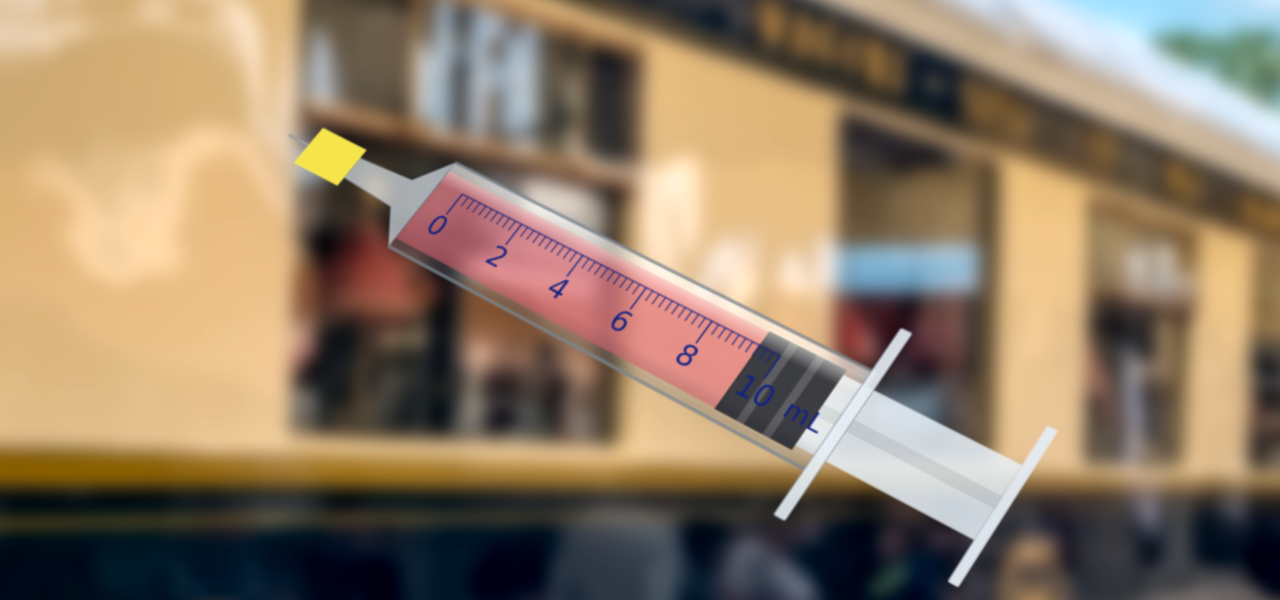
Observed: 9.4 mL
